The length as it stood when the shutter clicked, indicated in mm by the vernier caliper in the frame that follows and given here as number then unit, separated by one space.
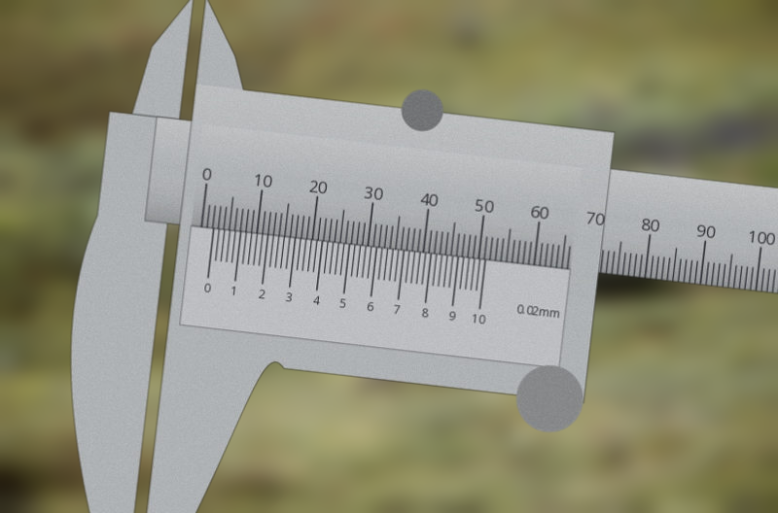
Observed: 2.2 mm
